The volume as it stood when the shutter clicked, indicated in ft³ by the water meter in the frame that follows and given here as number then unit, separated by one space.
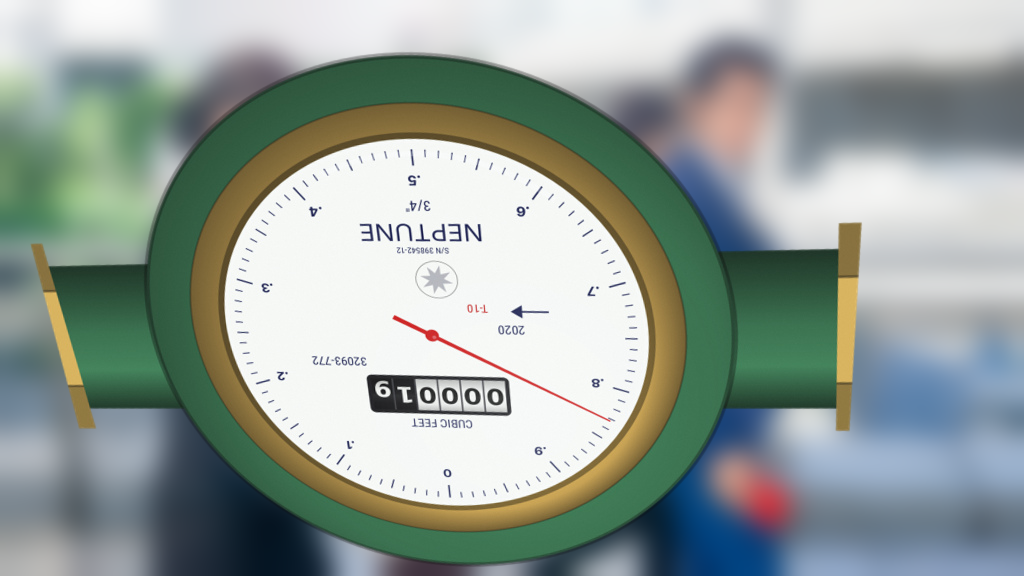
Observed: 18.83 ft³
